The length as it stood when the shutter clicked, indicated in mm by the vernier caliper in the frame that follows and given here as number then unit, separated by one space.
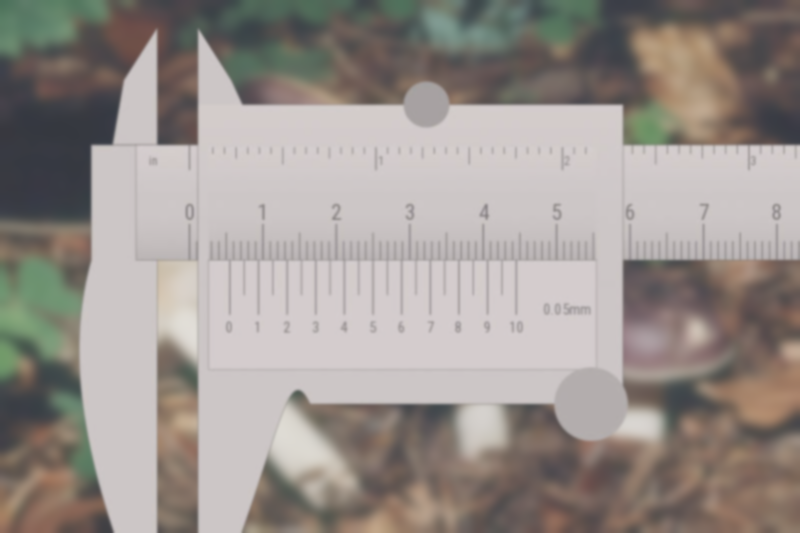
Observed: 5.5 mm
